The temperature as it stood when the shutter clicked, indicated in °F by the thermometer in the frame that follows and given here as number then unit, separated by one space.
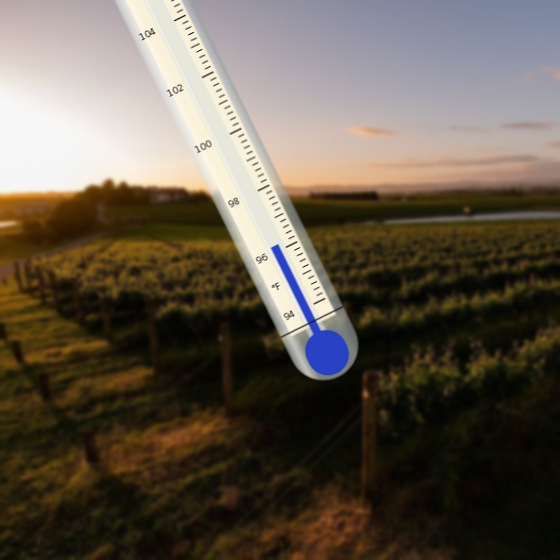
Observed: 96.2 °F
